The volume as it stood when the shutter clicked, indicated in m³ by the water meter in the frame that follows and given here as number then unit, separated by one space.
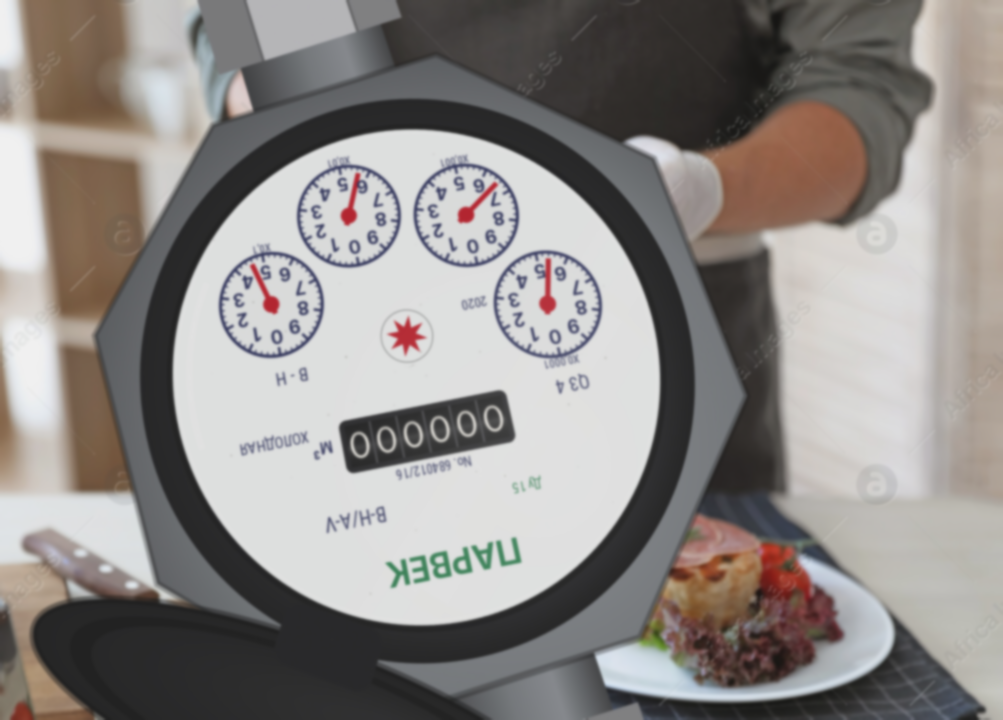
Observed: 0.4565 m³
